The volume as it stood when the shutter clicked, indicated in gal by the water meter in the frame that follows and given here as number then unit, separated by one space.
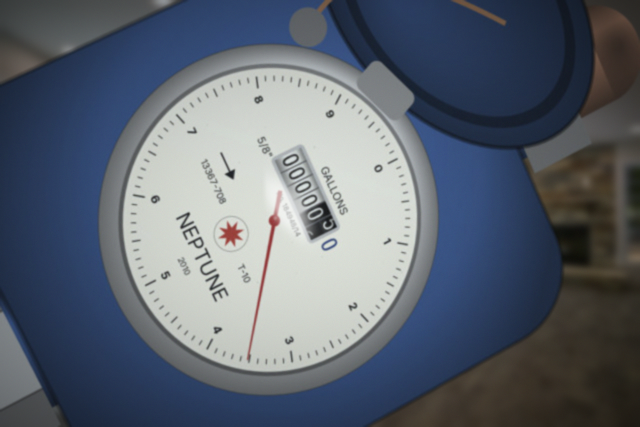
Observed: 53.5 gal
